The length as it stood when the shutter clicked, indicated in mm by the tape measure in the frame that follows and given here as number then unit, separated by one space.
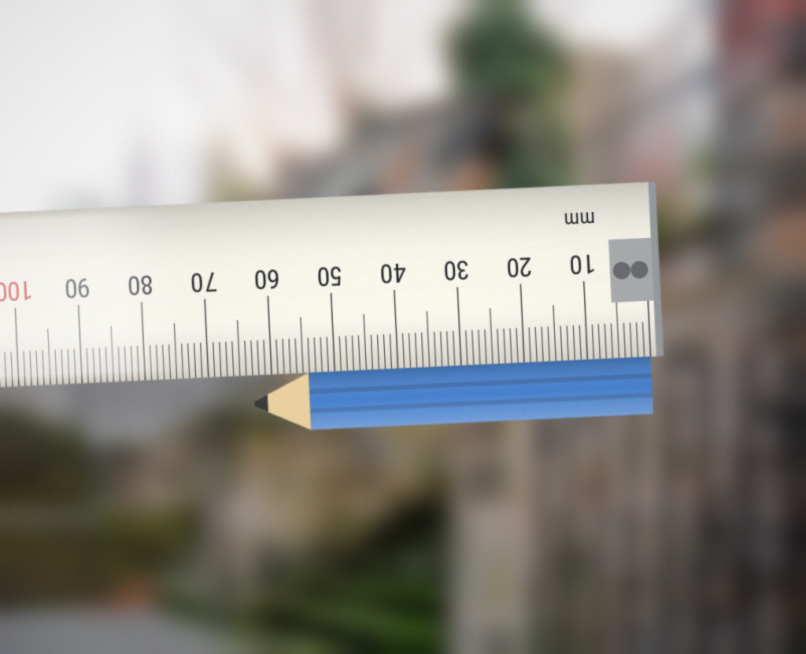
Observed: 63 mm
